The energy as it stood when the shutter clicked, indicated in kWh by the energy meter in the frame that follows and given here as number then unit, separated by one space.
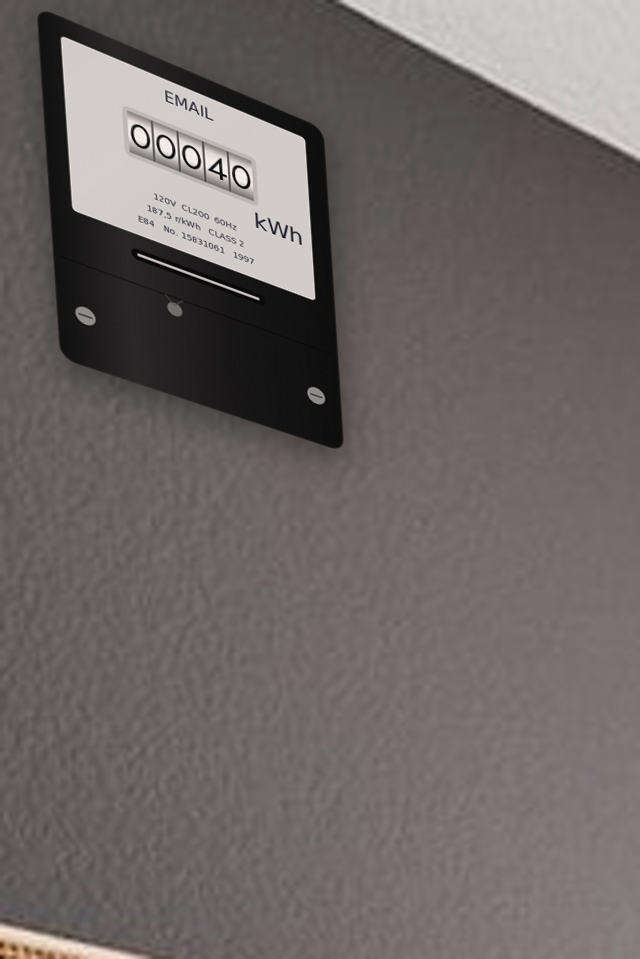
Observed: 40 kWh
